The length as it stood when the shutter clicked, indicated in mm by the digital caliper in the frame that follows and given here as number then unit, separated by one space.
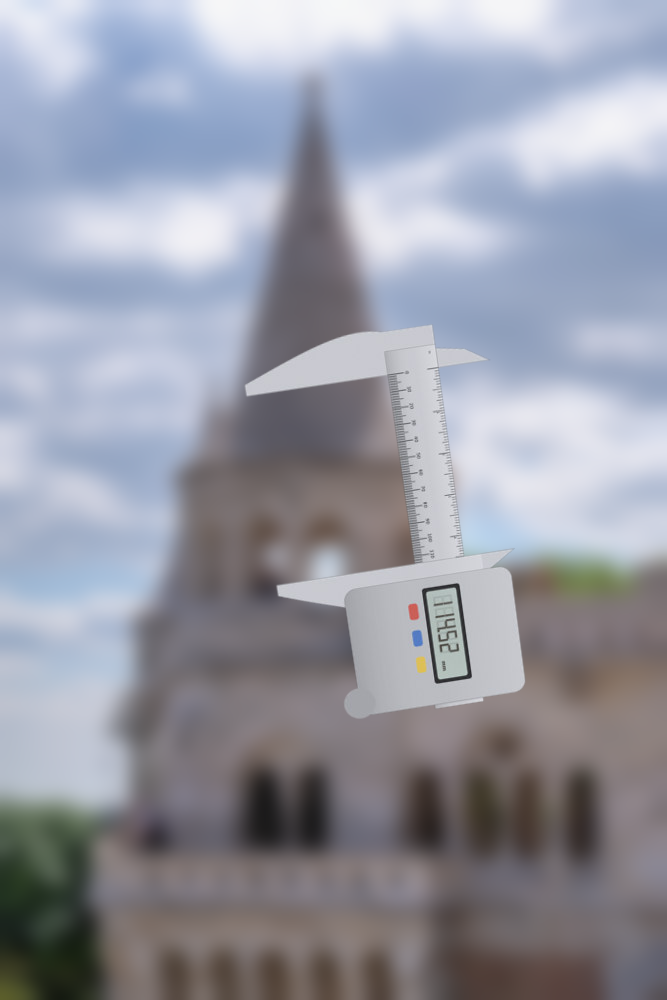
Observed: 114.52 mm
